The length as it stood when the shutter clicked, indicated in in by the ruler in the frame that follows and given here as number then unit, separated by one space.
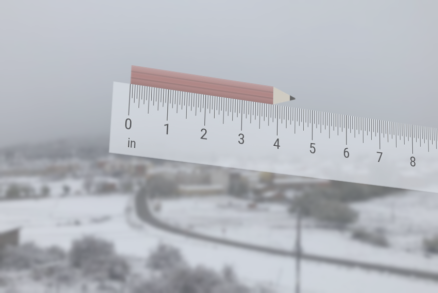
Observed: 4.5 in
